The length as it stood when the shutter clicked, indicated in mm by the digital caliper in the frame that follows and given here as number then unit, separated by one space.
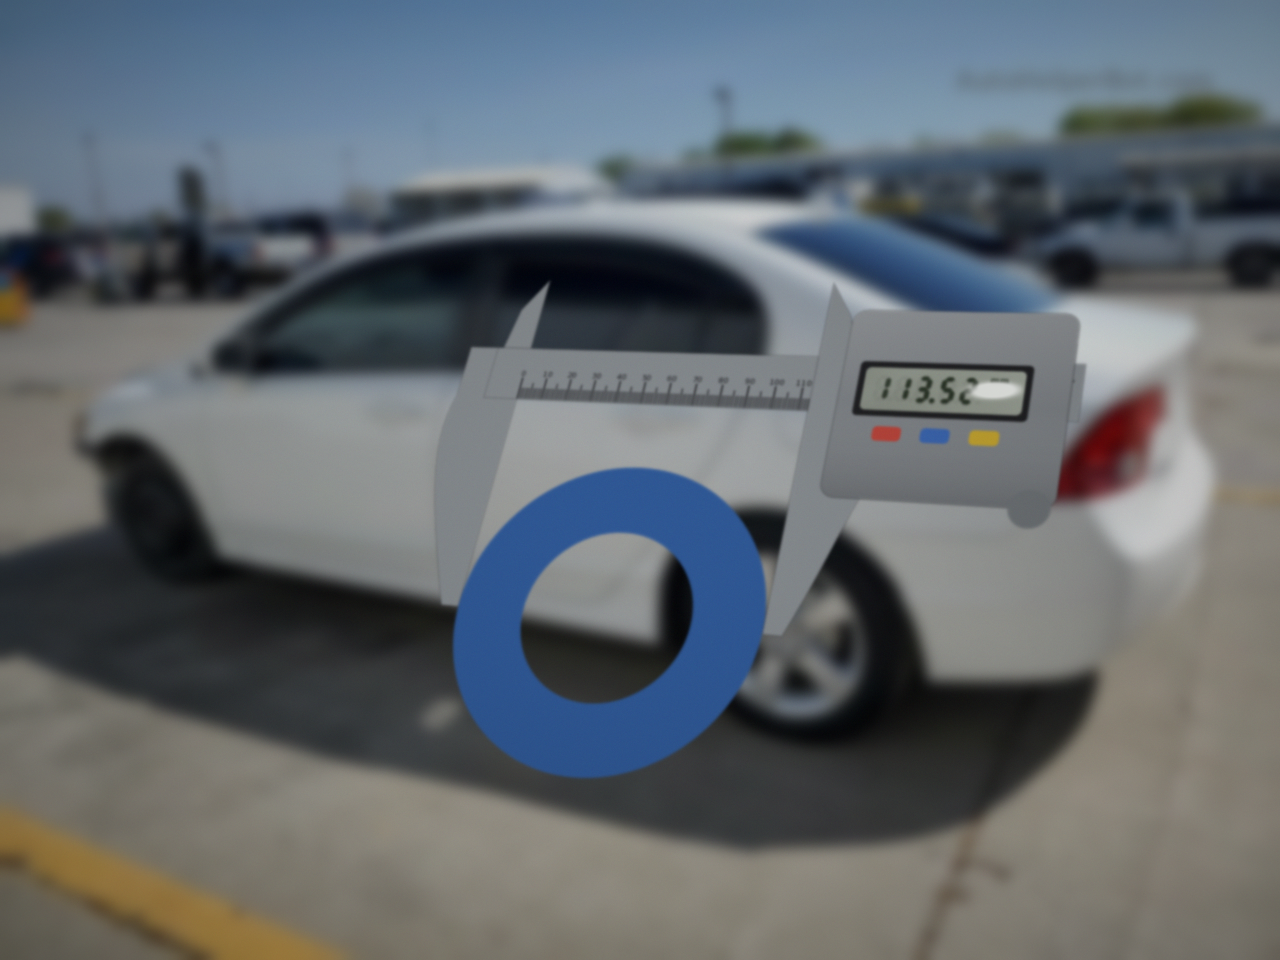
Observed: 113.52 mm
